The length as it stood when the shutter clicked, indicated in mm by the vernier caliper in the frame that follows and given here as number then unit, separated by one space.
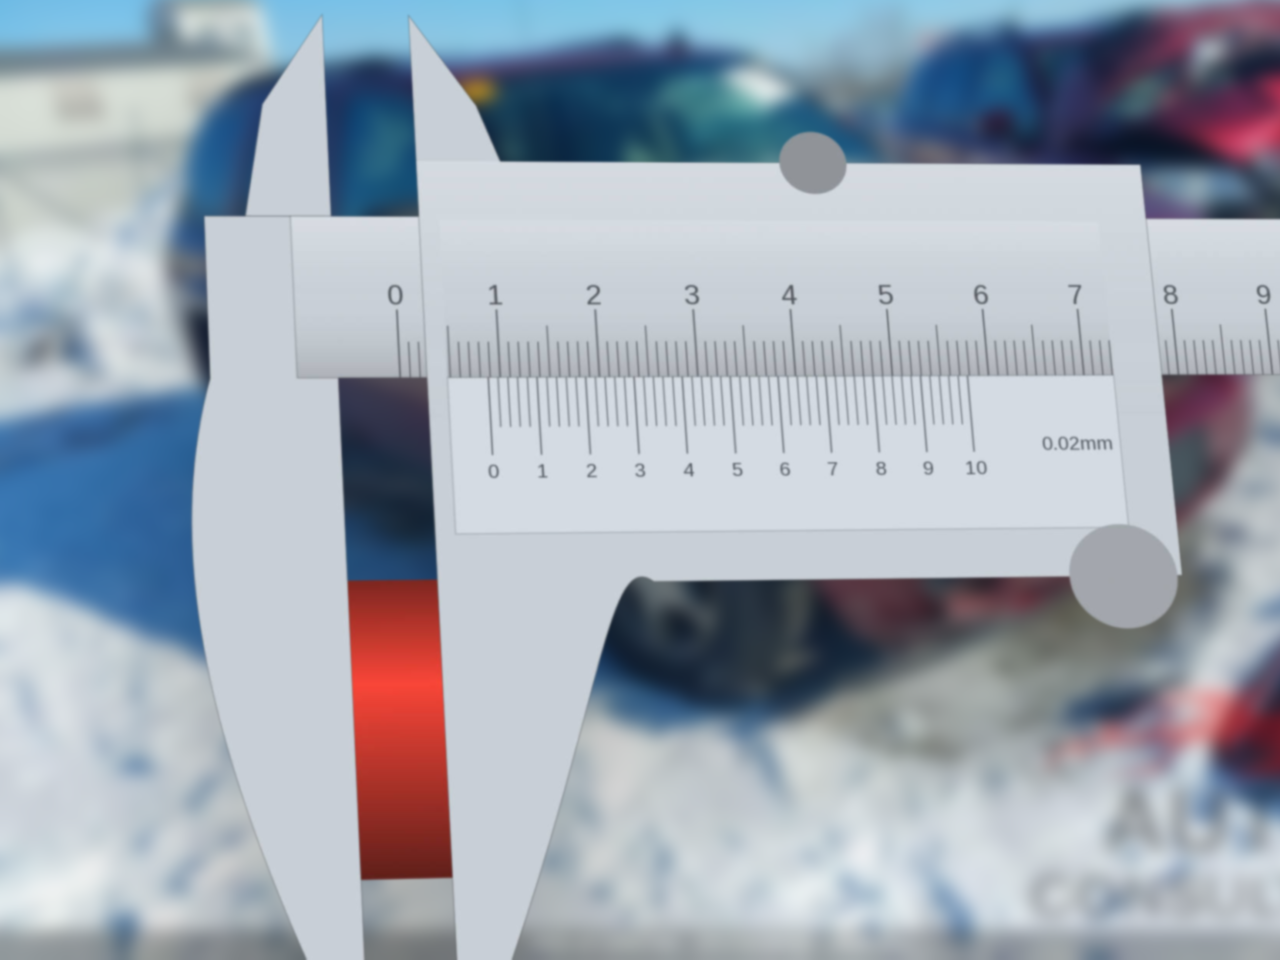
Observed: 8.8 mm
